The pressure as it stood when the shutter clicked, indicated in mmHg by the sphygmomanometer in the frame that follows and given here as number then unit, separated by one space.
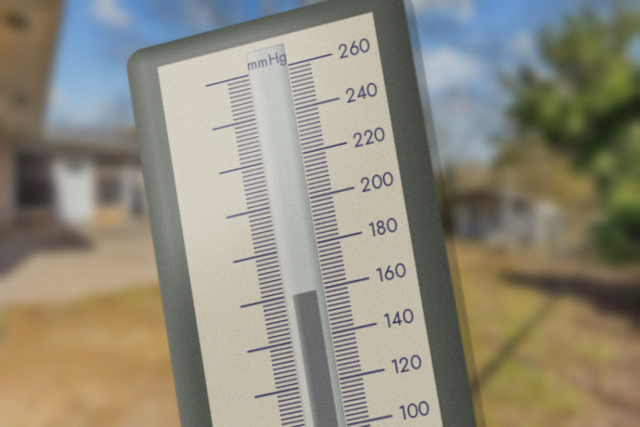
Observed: 160 mmHg
